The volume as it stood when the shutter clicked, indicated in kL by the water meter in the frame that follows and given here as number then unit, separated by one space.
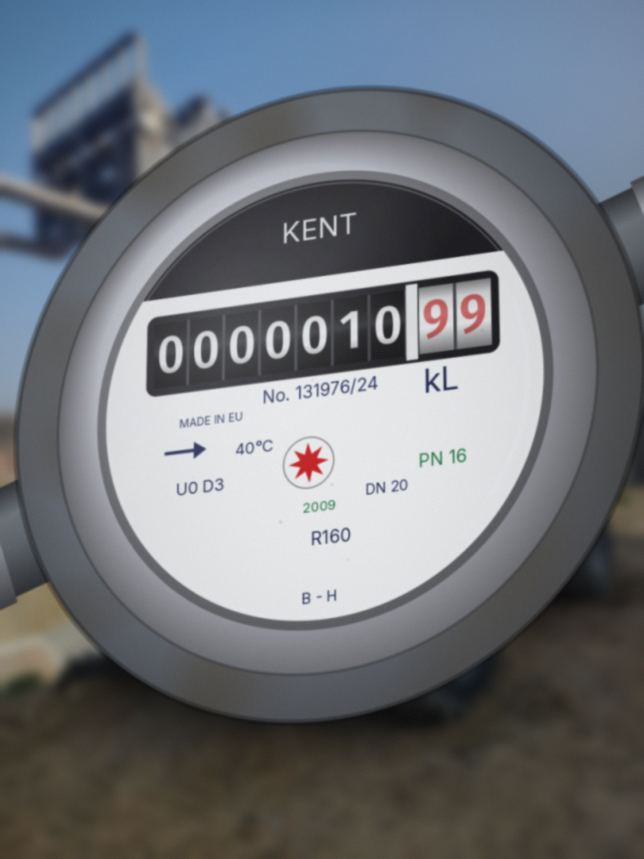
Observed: 10.99 kL
